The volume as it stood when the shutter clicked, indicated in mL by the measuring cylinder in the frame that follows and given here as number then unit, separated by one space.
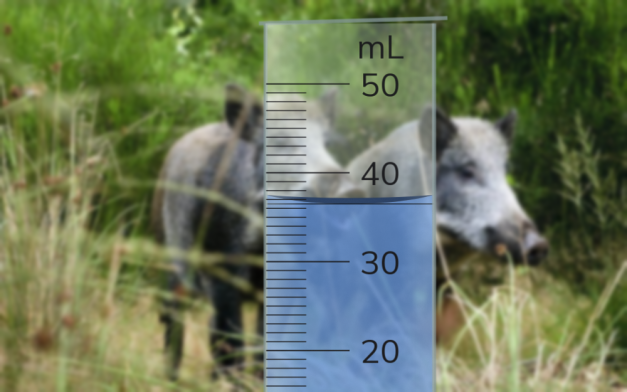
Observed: 36.5 mL
